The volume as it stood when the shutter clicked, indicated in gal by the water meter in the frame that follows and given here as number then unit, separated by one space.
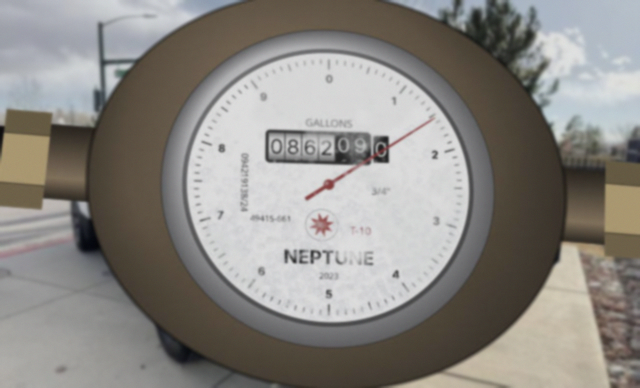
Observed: 862091.5 gal
